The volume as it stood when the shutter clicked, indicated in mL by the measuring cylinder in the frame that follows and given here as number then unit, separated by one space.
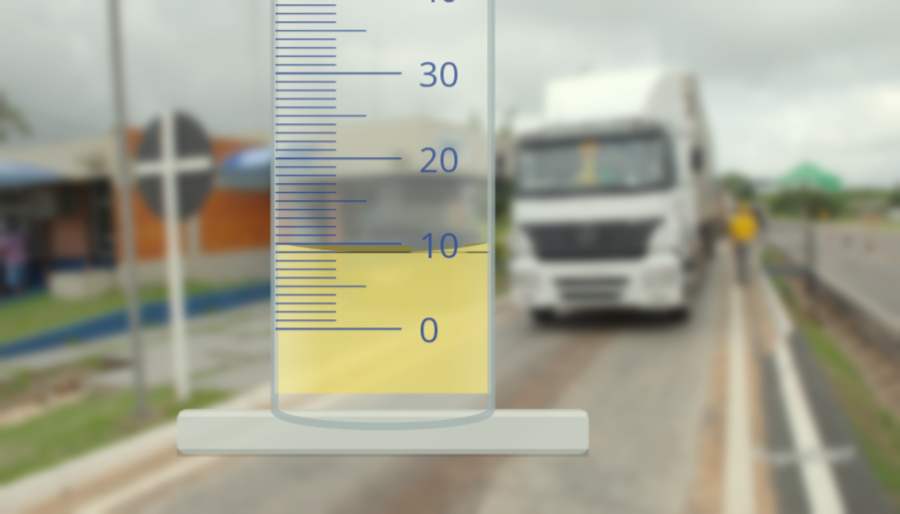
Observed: 9 mL
